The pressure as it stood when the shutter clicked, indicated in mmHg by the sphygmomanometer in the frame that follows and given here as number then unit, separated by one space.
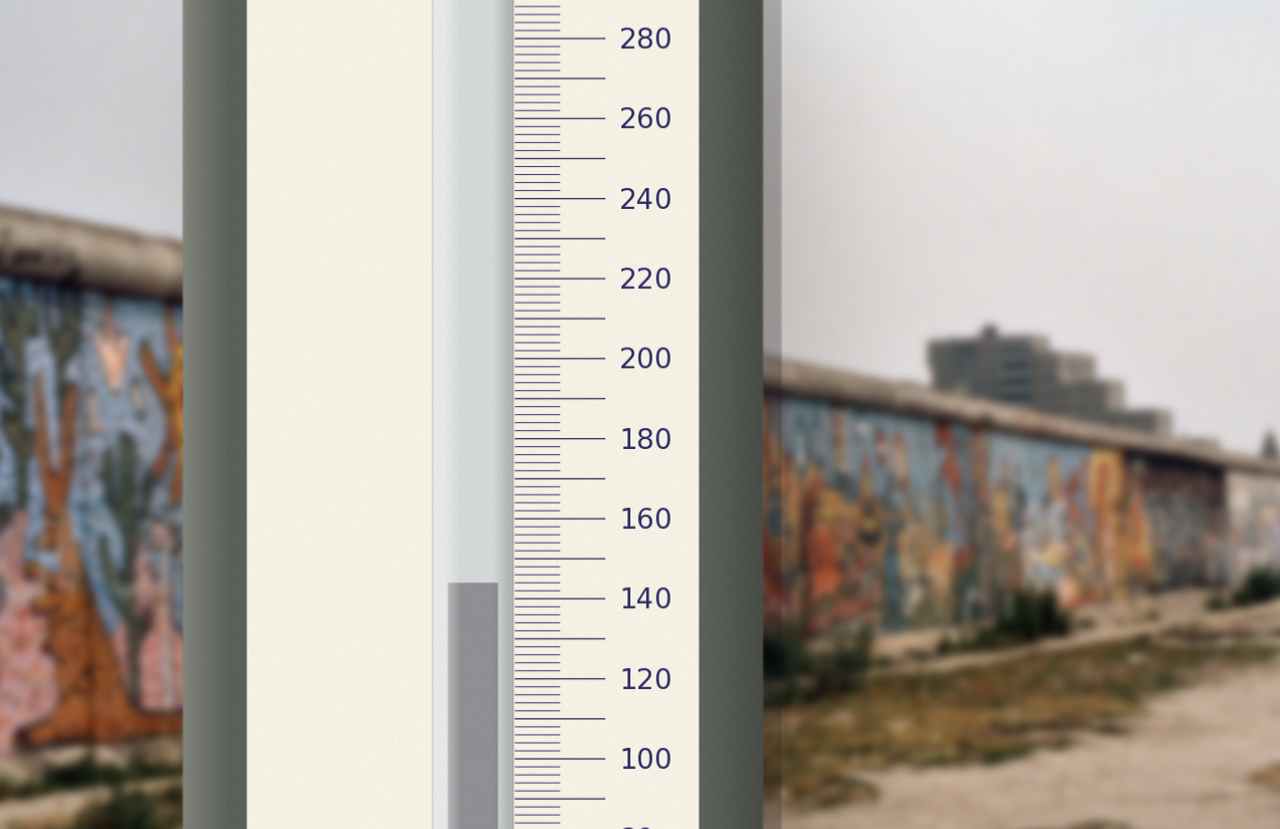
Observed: 144 mmHg
